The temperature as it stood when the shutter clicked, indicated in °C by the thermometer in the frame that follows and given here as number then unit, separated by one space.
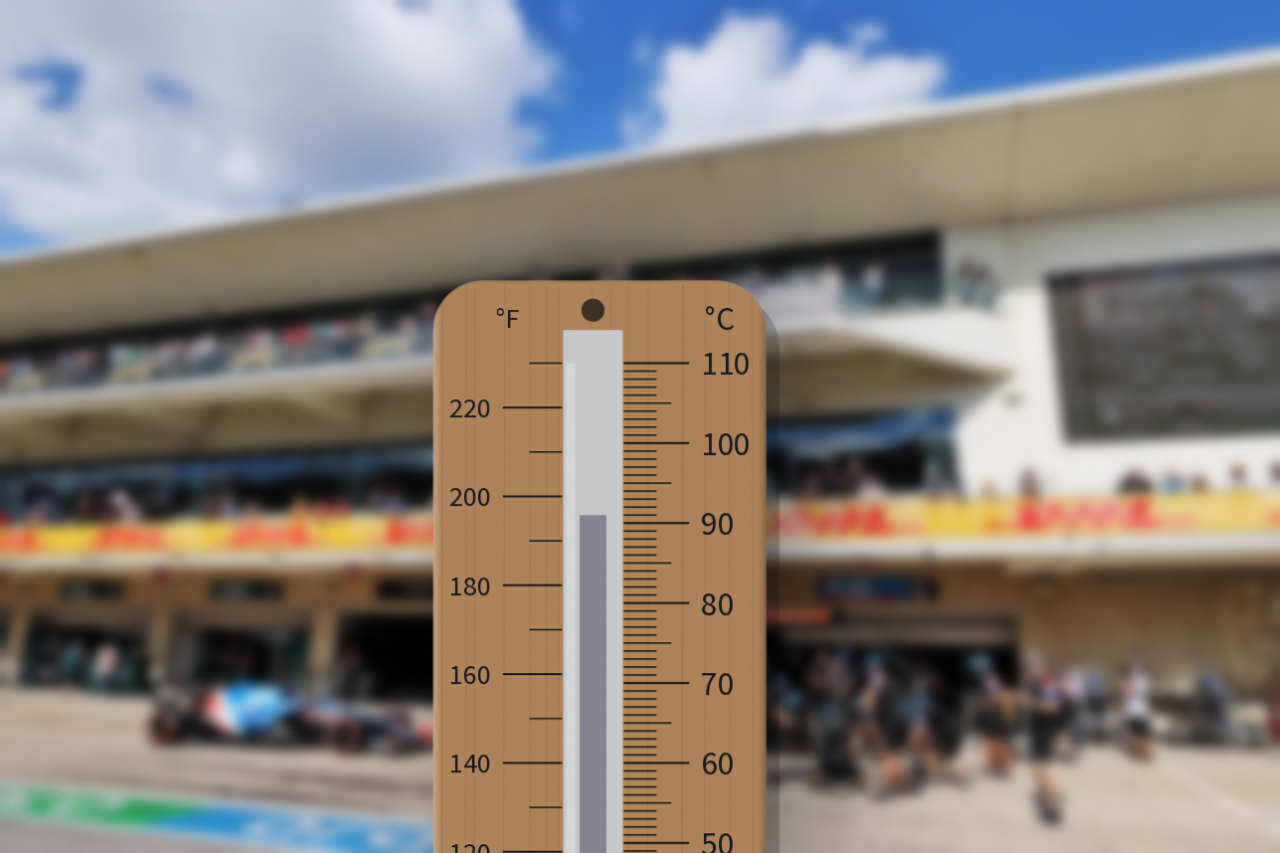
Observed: 91 °C
